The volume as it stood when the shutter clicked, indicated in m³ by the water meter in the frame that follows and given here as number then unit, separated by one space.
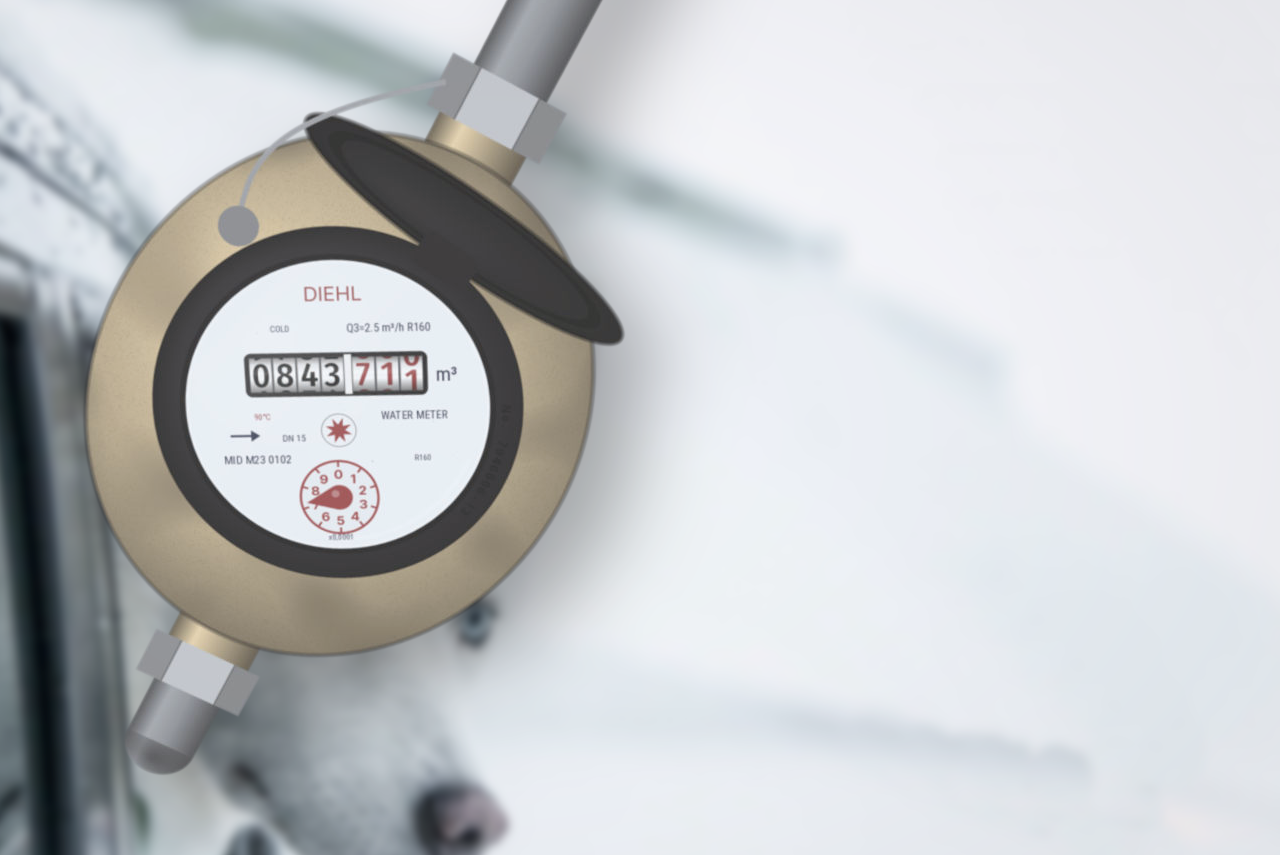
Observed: 843.7107 m³
